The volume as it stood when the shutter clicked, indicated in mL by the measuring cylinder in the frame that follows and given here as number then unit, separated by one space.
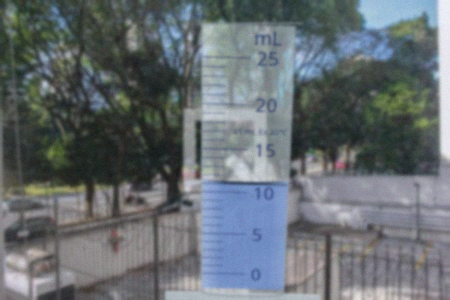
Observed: 11 mL
